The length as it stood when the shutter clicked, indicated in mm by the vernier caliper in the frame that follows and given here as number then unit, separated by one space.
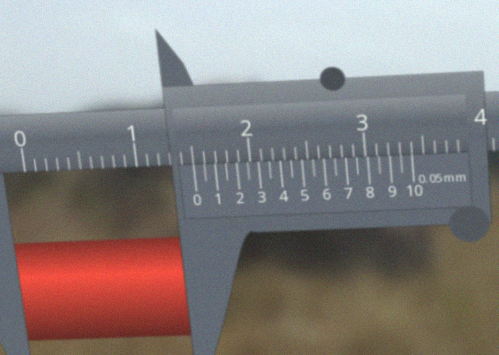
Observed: 15.0 mm
